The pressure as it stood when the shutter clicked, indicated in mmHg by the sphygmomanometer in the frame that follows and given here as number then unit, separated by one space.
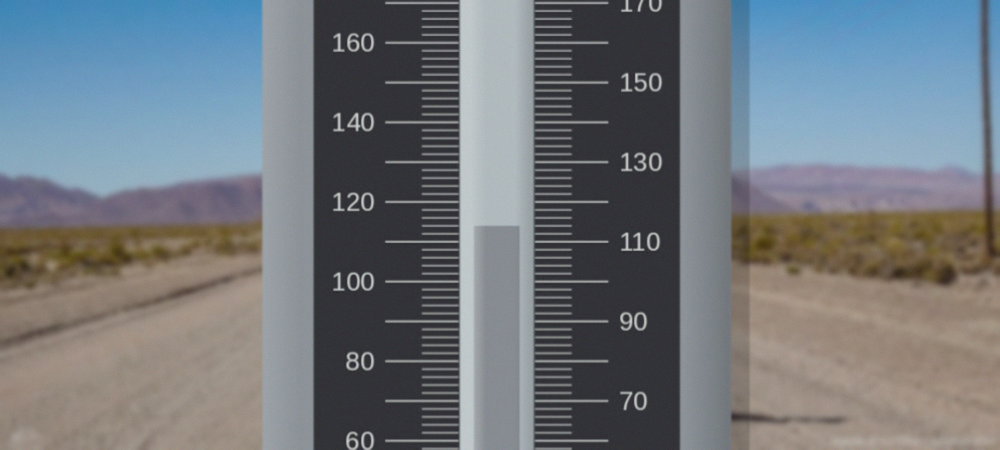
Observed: 114 mmHg
